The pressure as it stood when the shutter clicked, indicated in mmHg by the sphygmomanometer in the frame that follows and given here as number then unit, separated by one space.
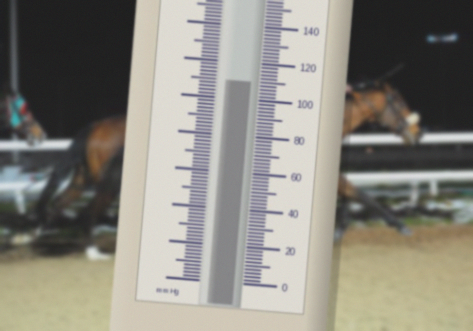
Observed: 110 mmHg
